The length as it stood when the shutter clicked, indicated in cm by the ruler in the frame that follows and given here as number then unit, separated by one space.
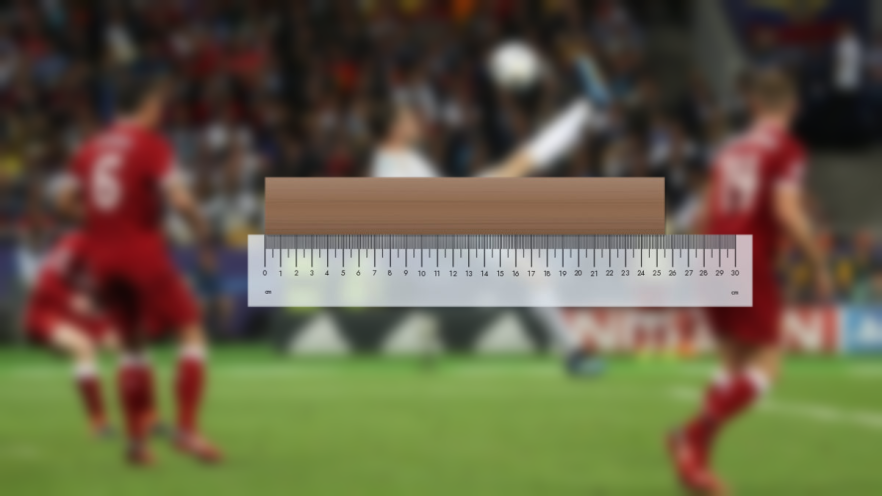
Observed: 25.5 cm
